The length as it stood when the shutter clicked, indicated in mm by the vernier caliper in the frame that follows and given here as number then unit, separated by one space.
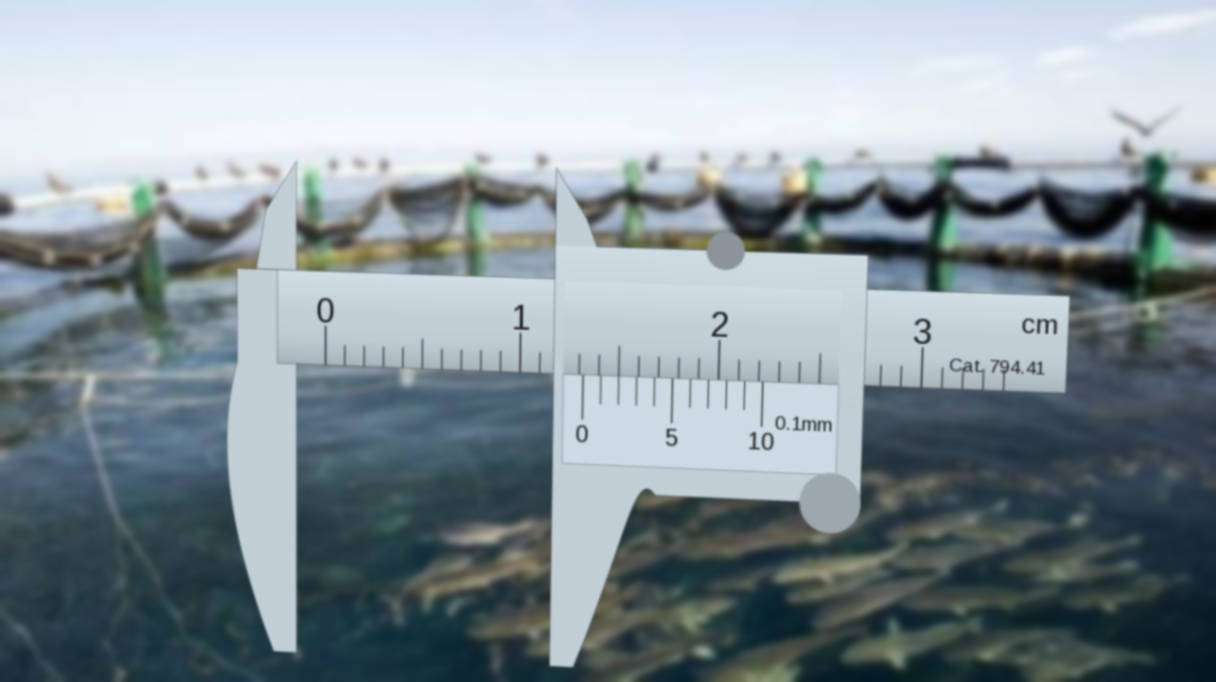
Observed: 13.2 mm
